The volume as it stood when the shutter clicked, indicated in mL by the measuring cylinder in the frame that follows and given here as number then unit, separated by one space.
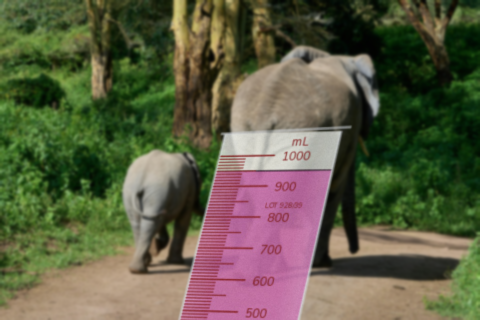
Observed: 950 mL
